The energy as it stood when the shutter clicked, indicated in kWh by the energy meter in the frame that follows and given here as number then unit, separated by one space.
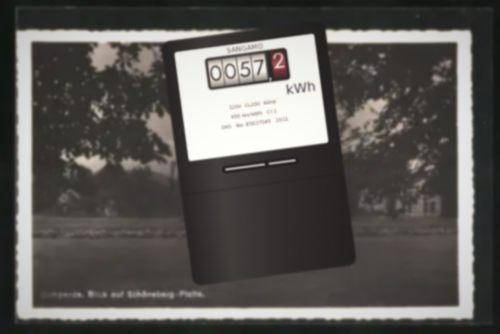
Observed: 57.2 kWh
